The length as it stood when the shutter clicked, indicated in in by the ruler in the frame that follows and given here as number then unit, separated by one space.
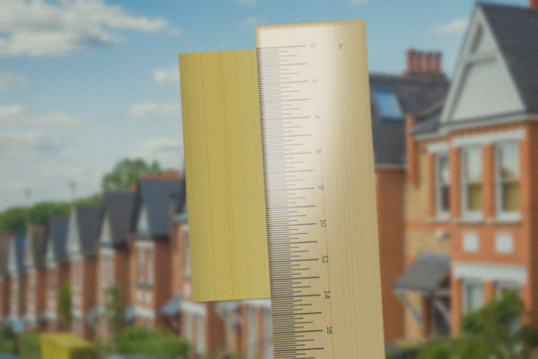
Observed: 14 in
